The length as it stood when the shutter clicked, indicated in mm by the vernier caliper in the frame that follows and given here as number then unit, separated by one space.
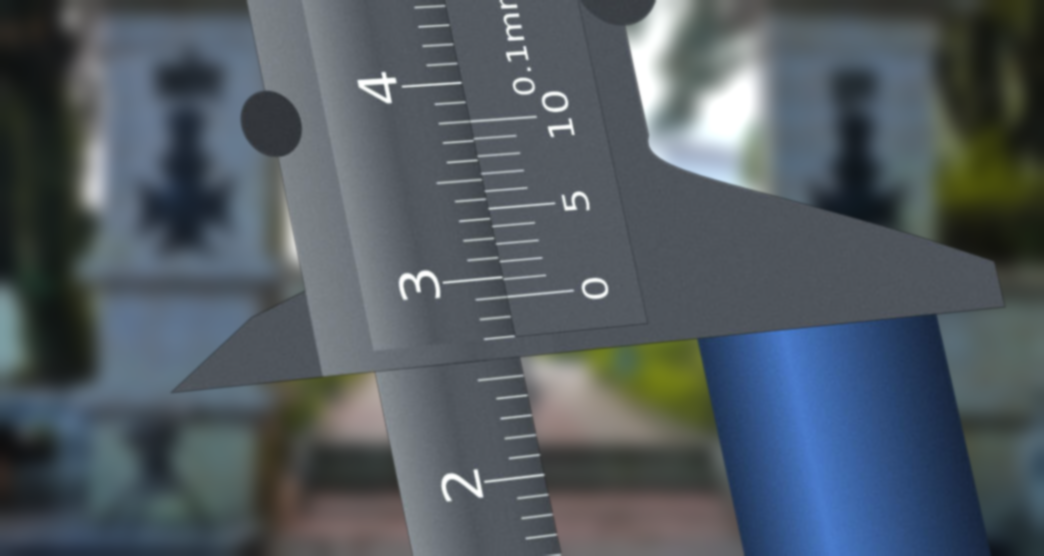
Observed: 29.0 mm
